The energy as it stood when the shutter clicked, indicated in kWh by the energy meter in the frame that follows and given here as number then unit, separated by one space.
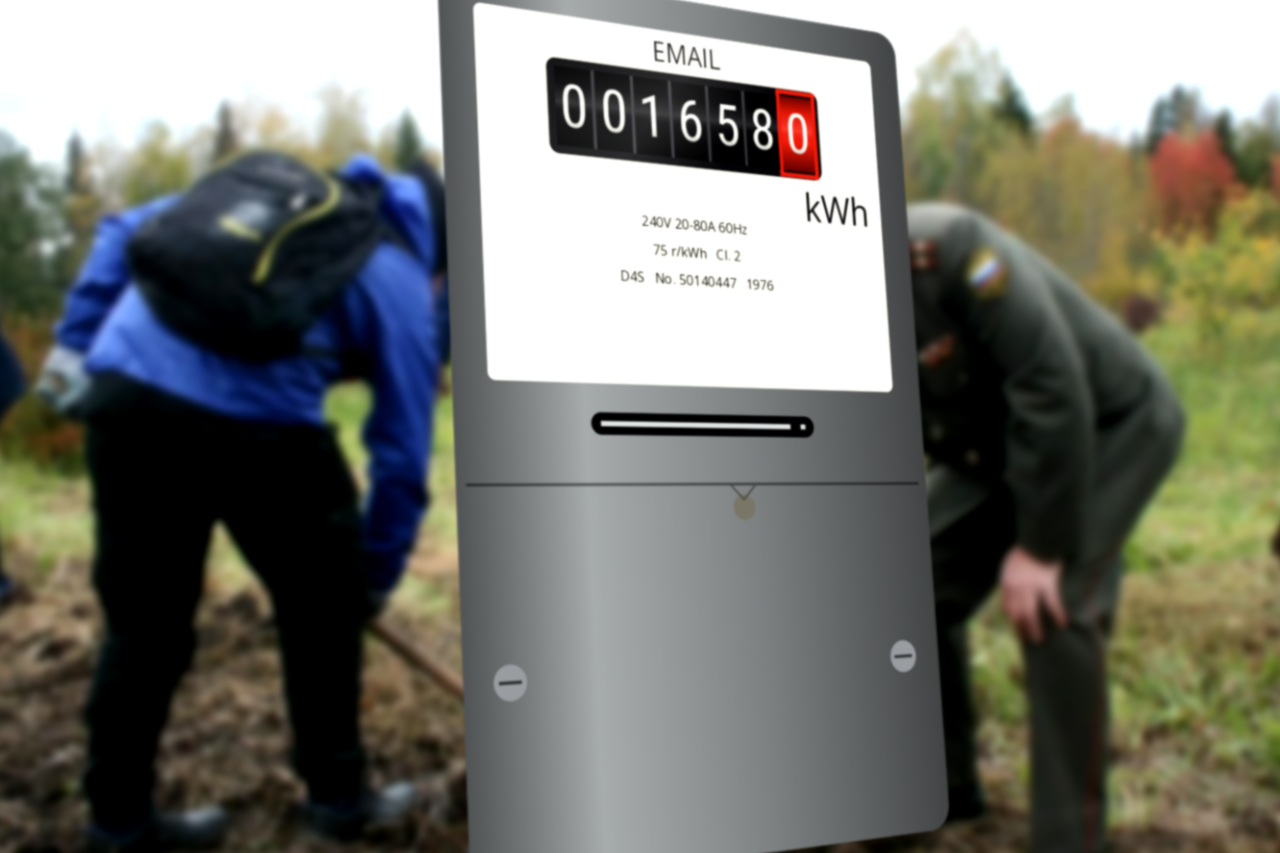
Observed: 1658.0 kWh
